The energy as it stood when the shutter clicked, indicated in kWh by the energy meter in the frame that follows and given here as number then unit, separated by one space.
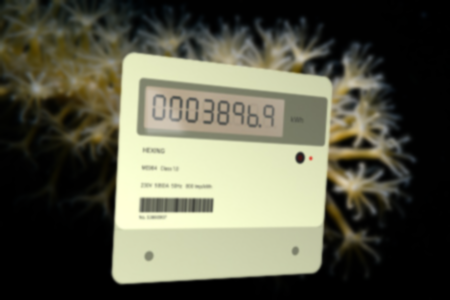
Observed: 3896.9 kWh
